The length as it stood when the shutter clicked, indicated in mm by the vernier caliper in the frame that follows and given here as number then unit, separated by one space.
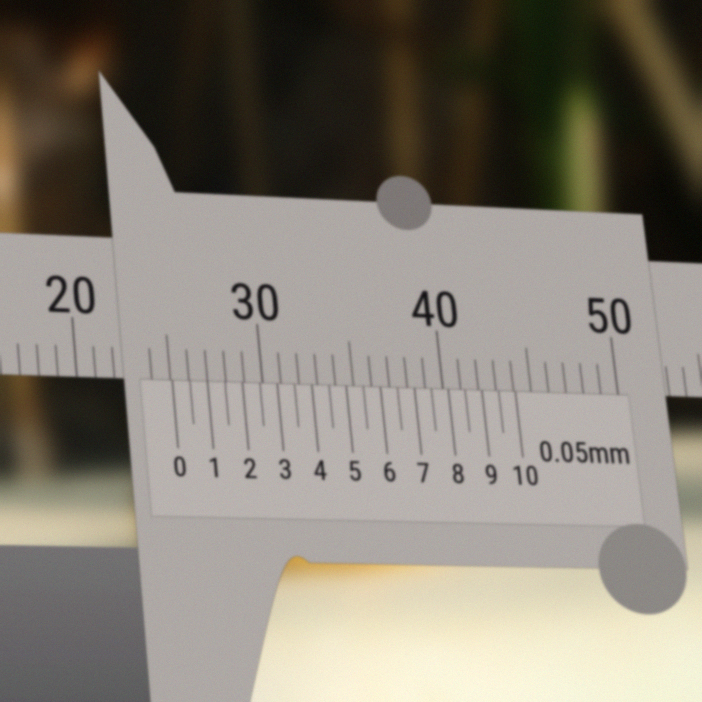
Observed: 25.1 mm
